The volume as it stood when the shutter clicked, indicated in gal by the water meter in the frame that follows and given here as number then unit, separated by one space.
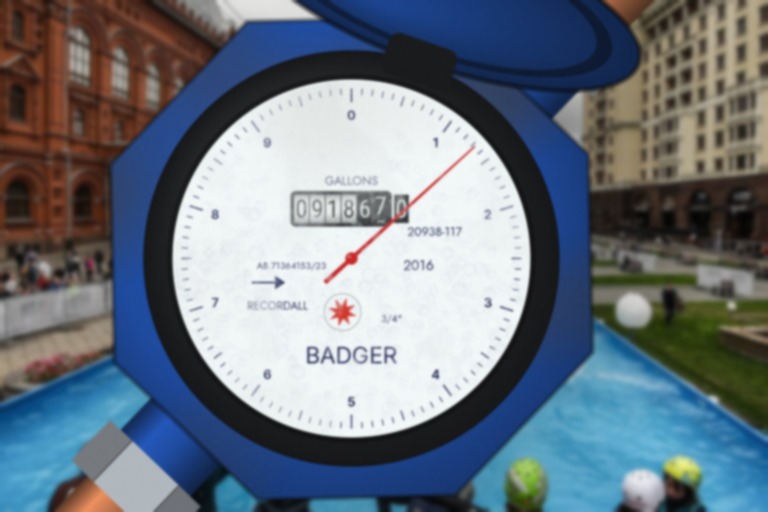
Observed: 918671.3 gal
